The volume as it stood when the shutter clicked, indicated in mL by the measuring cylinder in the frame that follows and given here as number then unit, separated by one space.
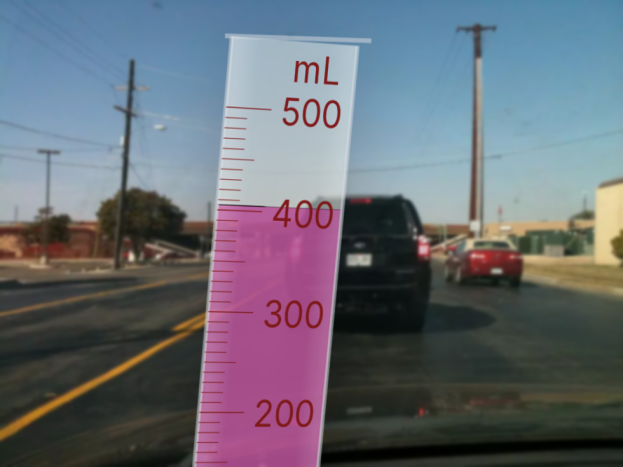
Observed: 405 mL
